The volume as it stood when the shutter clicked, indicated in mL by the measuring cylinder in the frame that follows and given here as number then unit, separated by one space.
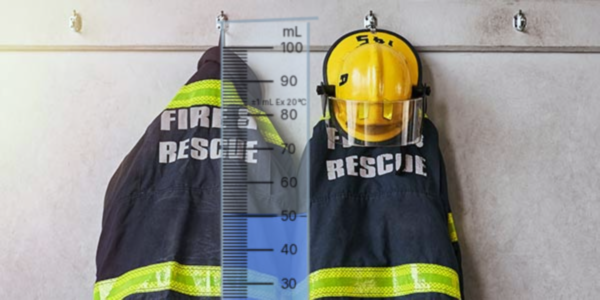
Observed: 50 mL
